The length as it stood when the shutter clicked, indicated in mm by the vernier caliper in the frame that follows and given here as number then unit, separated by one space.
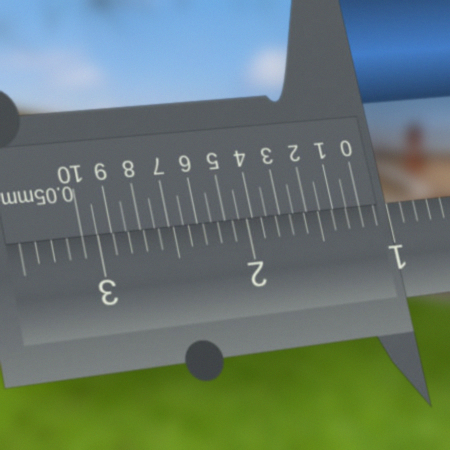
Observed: 12.0 mm
